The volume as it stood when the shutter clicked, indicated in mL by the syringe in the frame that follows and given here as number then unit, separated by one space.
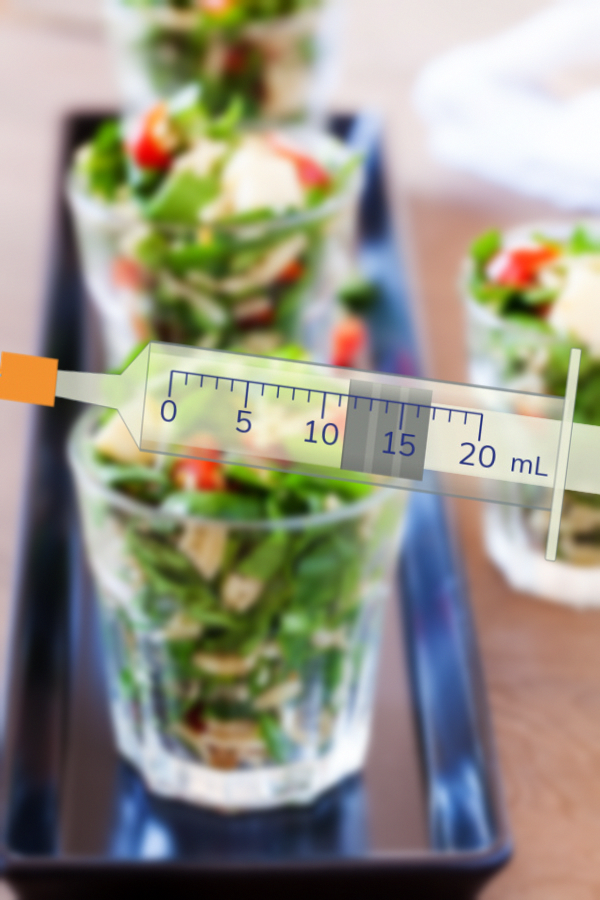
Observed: 11.5 mL
